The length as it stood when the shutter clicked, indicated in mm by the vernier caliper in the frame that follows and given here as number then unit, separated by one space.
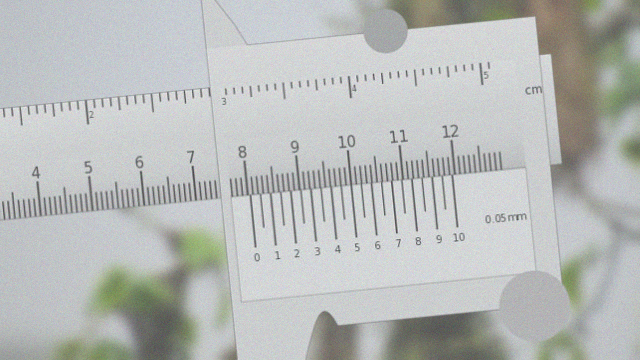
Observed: 80.5 mm
